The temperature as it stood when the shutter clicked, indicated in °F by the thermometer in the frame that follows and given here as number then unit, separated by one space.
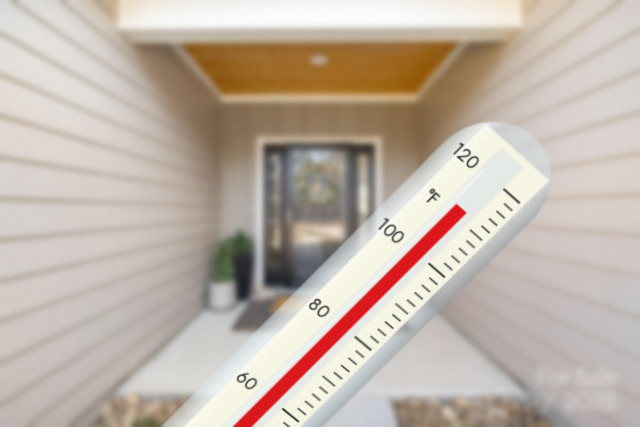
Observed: 112 °F
